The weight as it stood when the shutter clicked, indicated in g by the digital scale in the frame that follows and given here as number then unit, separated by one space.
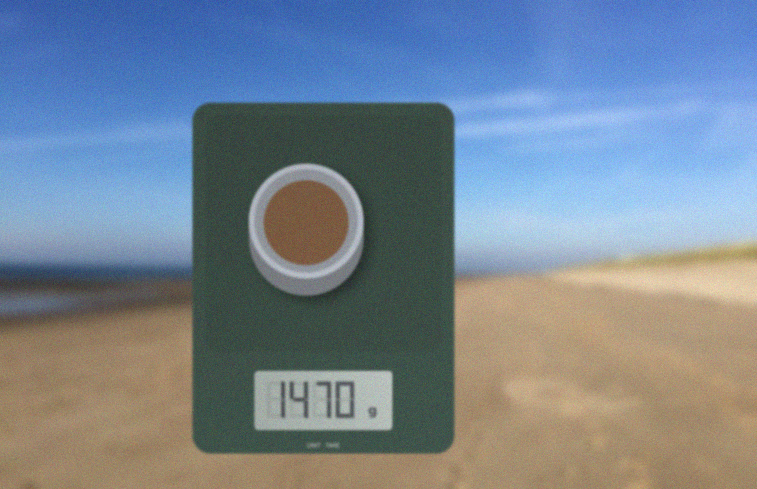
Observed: 1470 g
